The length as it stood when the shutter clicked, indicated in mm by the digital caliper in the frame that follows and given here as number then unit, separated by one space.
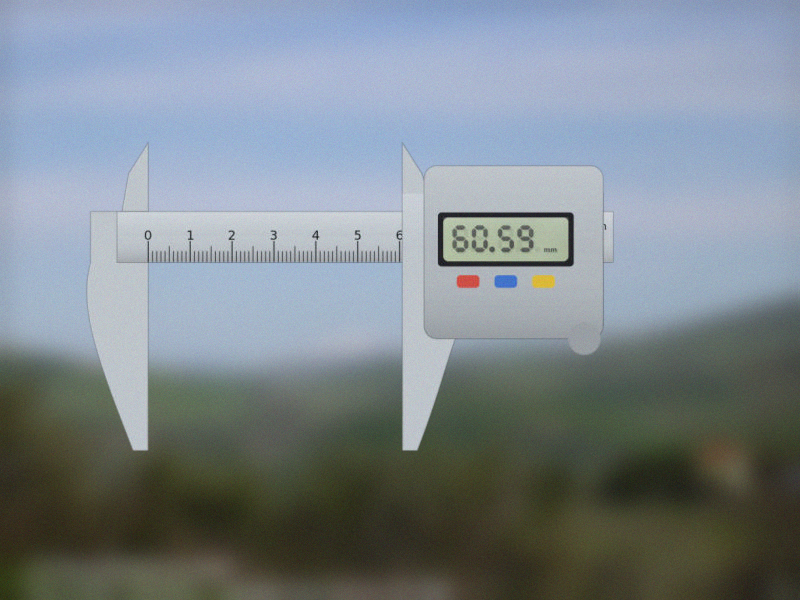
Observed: 60.59 mm
